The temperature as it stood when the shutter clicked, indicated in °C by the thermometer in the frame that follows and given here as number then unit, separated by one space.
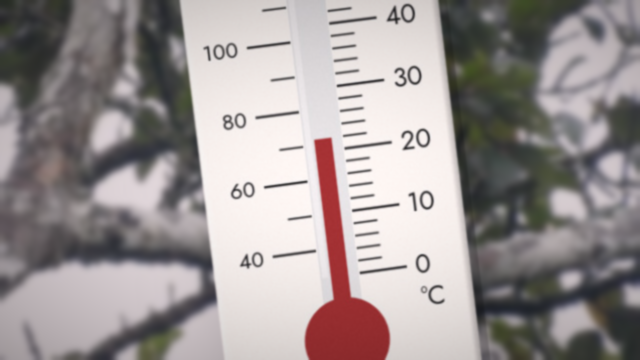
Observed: 22 °C
